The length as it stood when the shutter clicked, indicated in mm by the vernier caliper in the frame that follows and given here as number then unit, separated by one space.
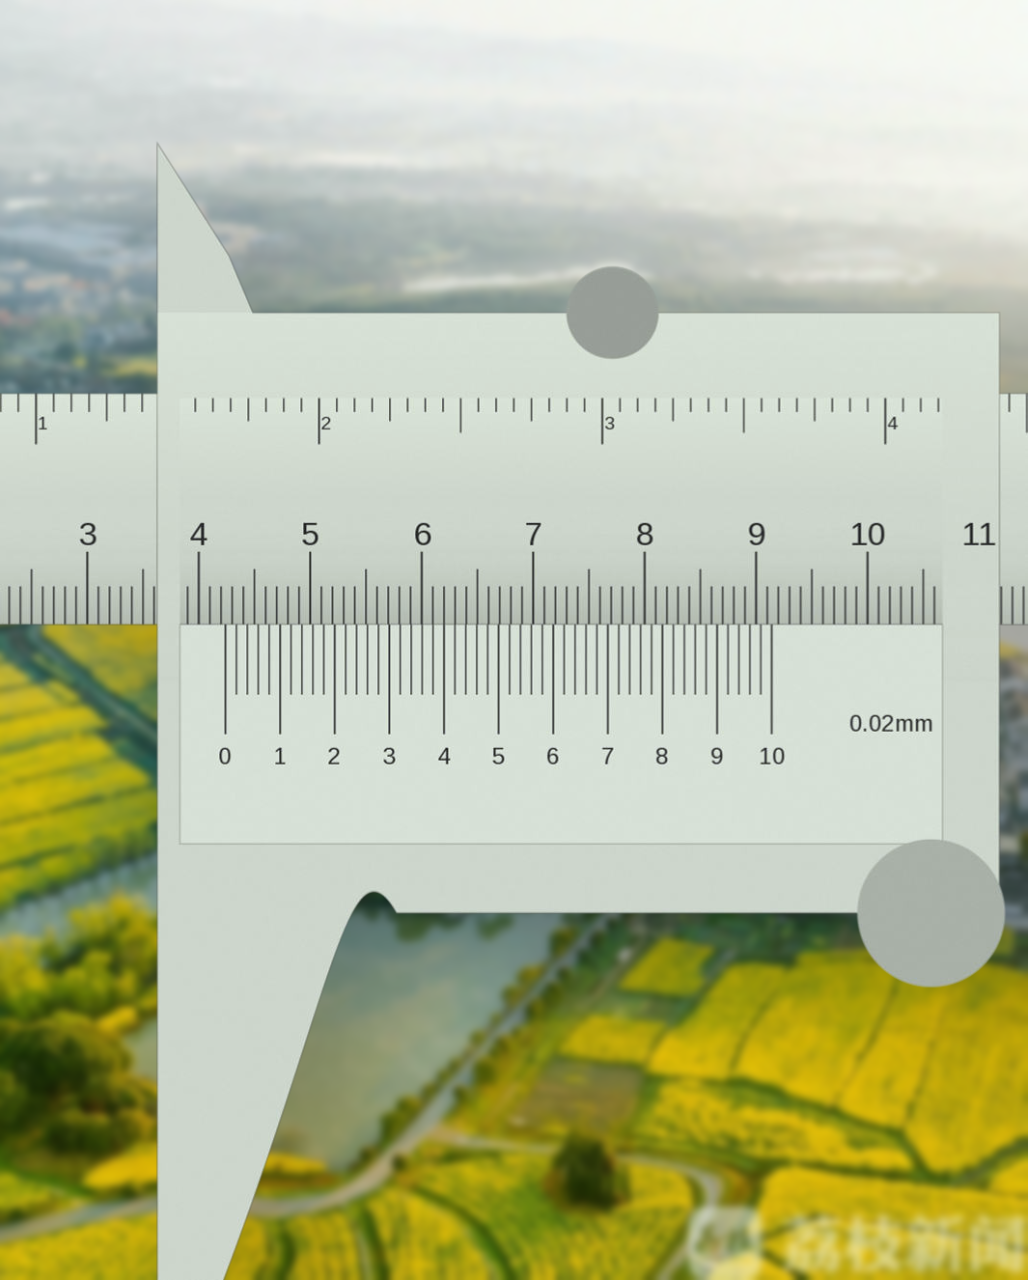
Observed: 42.4 mm
